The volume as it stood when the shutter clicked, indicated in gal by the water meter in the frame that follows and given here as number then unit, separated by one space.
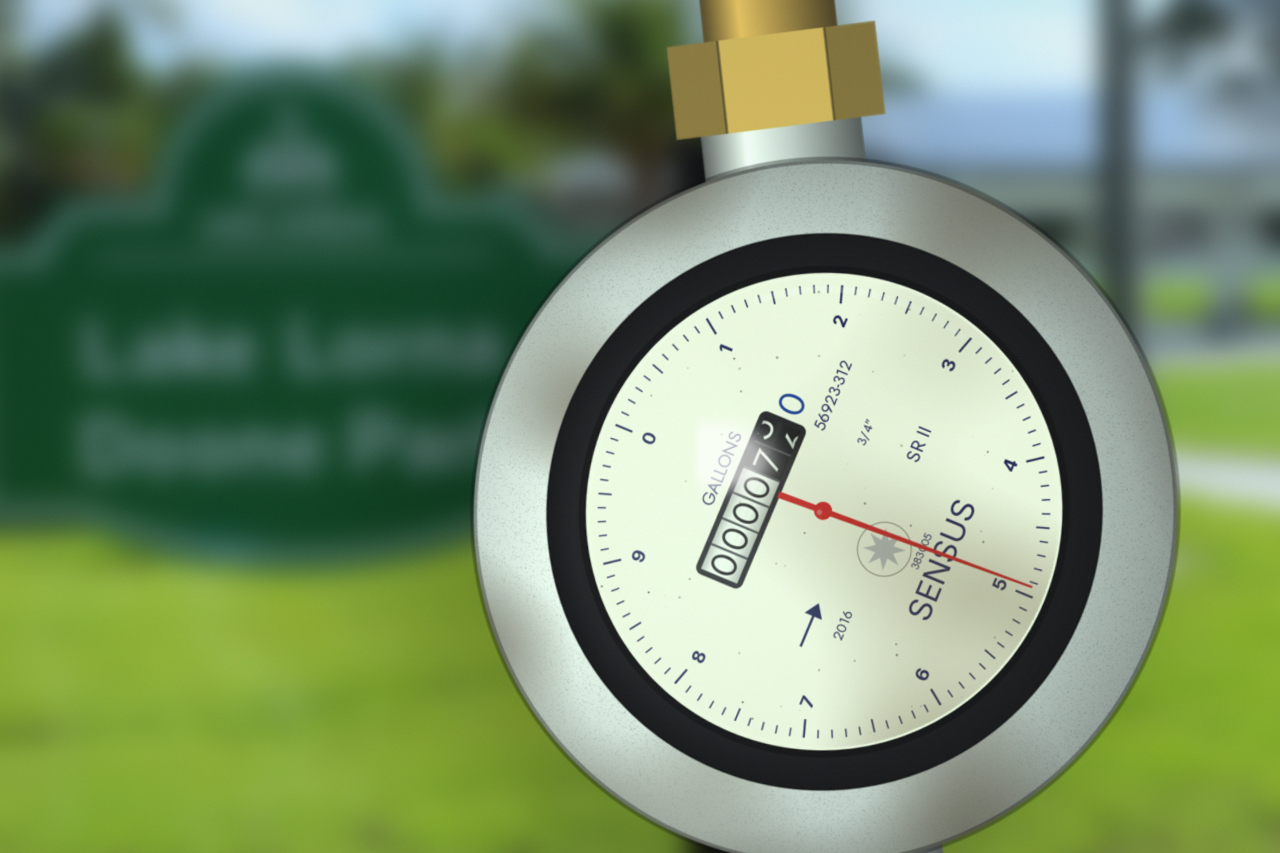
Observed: 754.9 gal
